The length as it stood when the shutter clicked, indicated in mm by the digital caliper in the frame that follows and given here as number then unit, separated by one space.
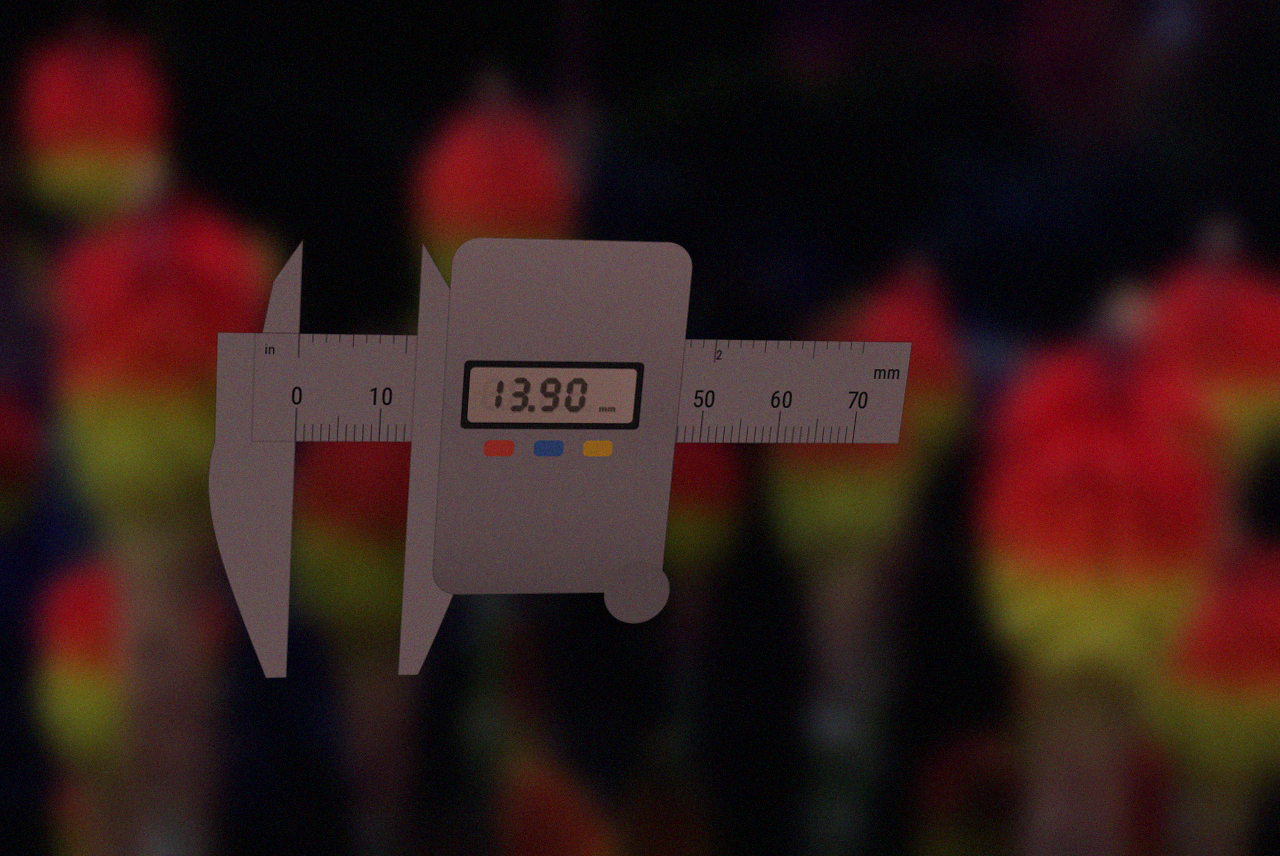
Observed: 13.90 mm
